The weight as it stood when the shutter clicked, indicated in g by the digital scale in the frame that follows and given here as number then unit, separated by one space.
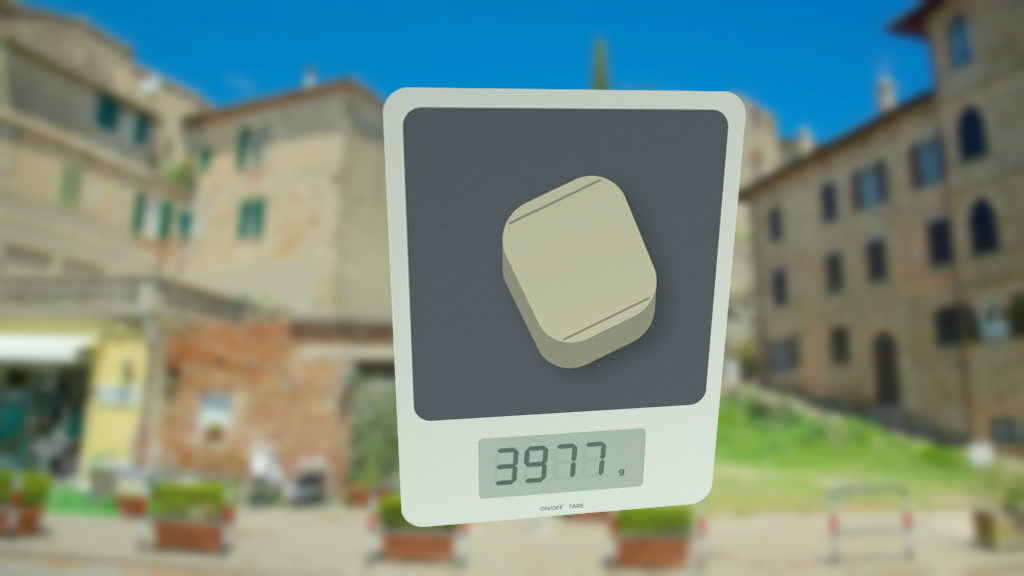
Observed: 3977 g
